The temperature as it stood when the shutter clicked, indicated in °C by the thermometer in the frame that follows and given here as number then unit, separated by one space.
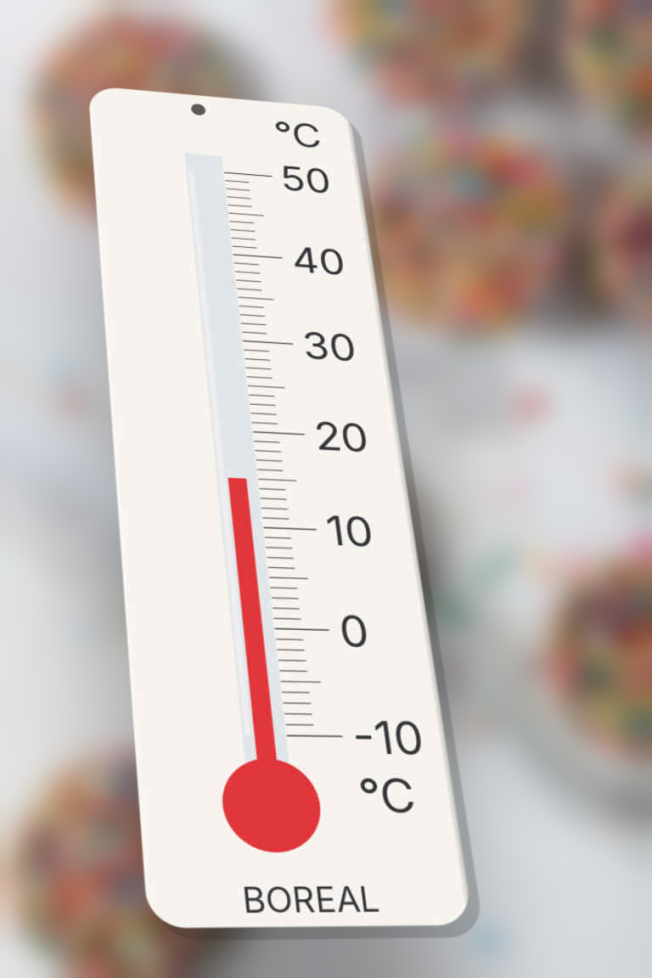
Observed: 15 °C
